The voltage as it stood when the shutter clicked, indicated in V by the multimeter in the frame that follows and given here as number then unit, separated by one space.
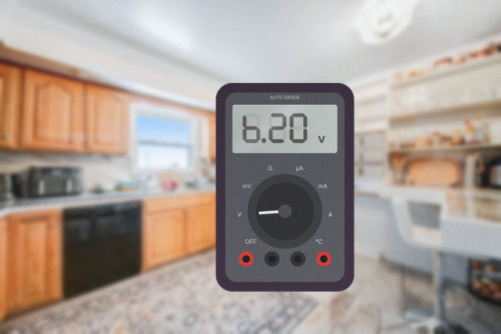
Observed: 6.20 V
